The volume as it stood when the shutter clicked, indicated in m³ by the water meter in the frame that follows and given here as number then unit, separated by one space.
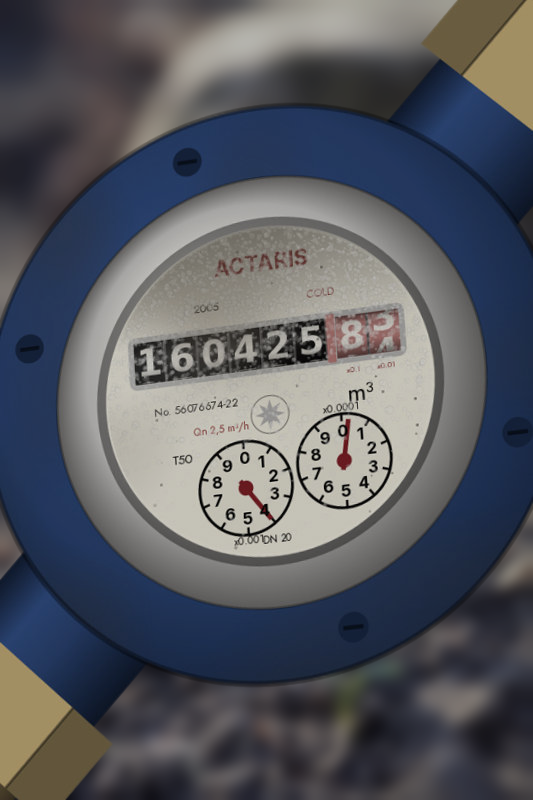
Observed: 160425.8340 m³
